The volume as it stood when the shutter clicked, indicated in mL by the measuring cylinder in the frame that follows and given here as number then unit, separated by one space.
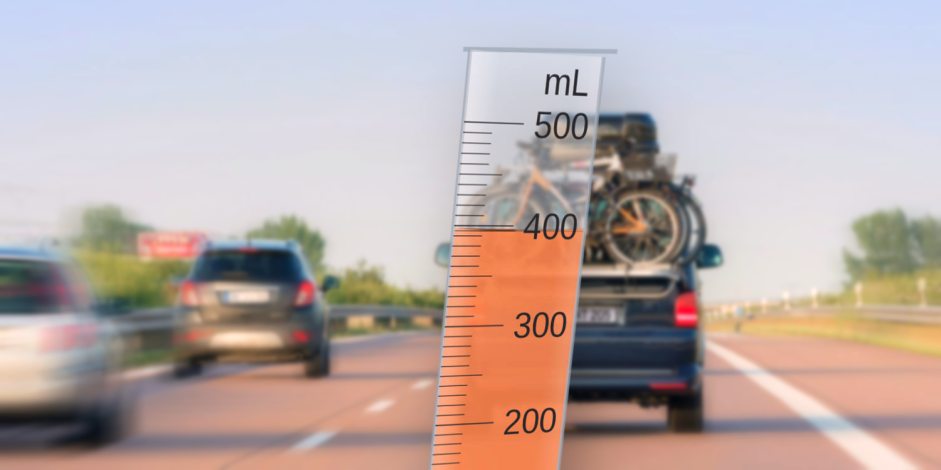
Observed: 395 mL
